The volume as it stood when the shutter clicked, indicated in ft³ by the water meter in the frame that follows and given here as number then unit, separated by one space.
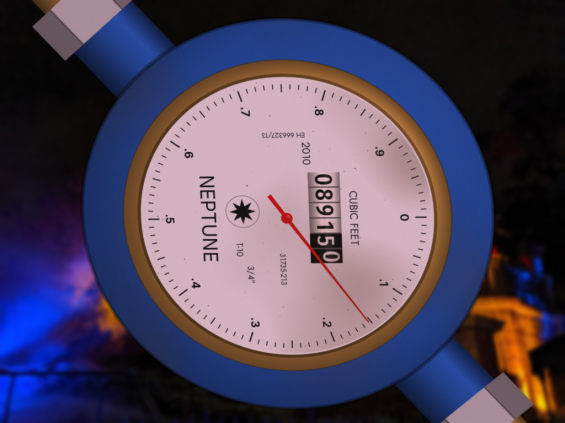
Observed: 89150.15 ft³
